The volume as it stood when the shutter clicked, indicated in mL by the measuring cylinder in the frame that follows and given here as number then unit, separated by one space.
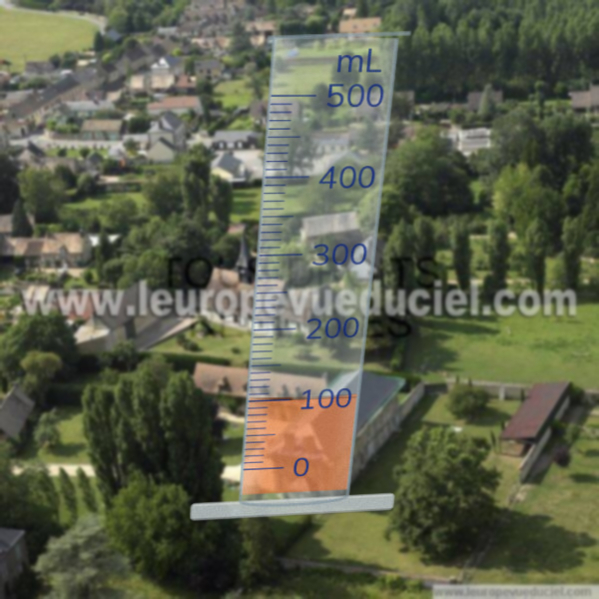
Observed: 100 mL
